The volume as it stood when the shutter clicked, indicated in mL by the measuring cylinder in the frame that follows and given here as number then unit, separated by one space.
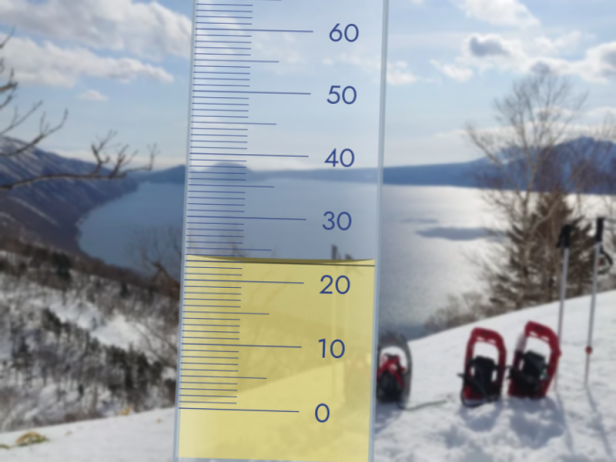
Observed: 23 mL
